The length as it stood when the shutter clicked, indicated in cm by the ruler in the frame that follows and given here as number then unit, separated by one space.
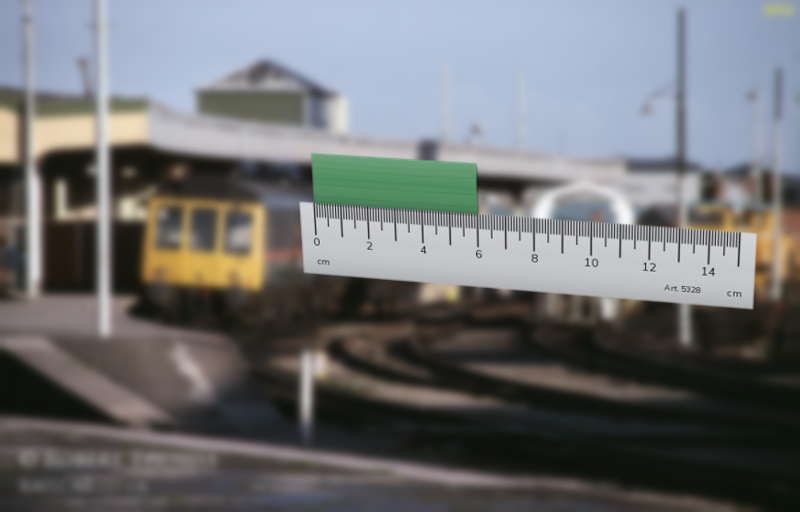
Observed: 6 cm
